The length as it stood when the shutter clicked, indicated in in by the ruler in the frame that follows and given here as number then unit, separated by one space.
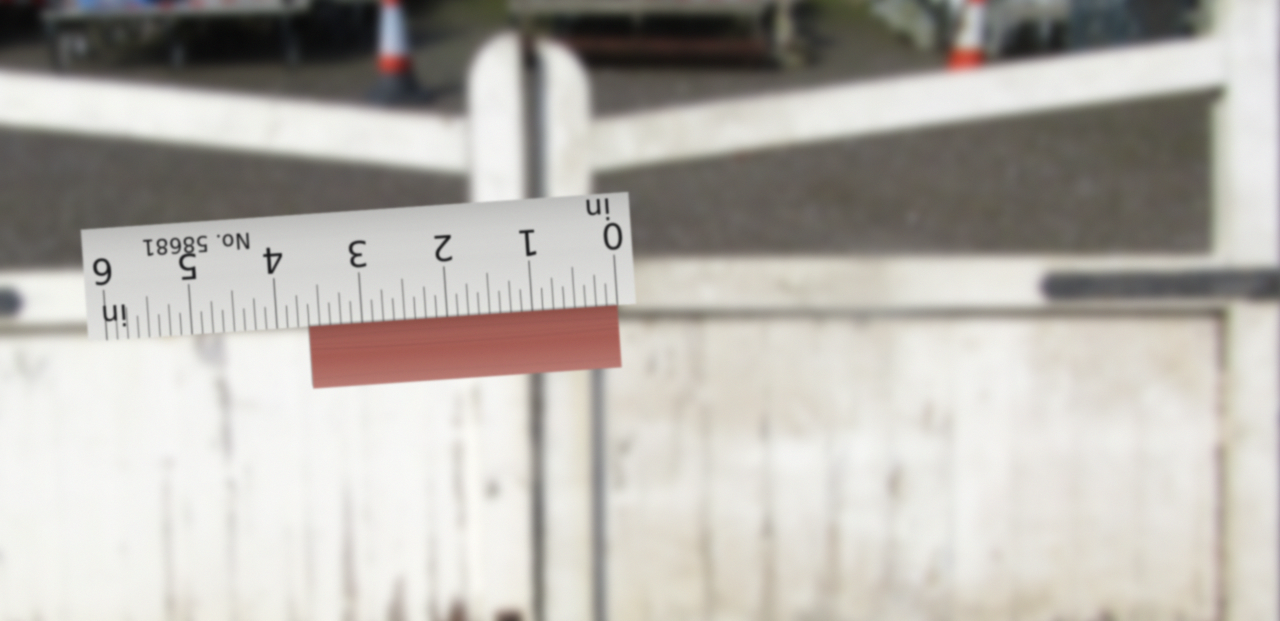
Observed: 3.625 in
